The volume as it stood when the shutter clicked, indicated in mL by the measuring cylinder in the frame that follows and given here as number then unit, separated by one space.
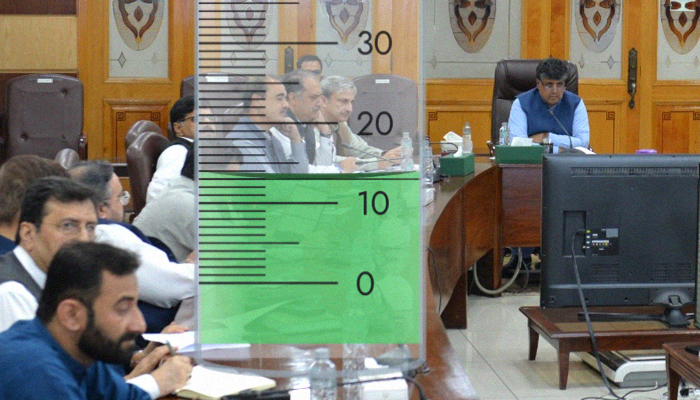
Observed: 13 mL
